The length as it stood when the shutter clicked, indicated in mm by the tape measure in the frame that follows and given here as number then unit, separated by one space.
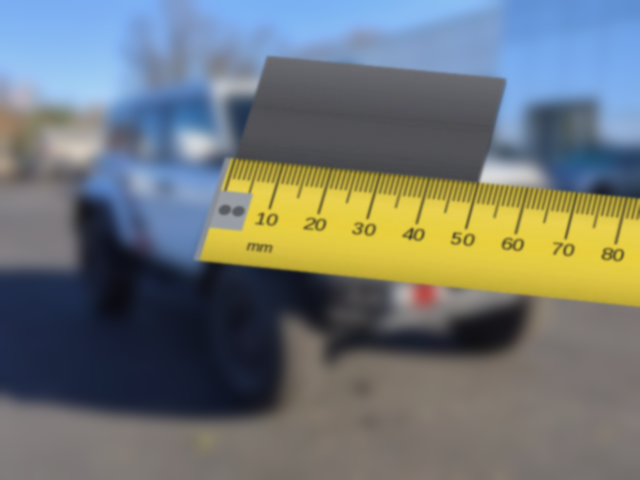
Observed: 50 mm
